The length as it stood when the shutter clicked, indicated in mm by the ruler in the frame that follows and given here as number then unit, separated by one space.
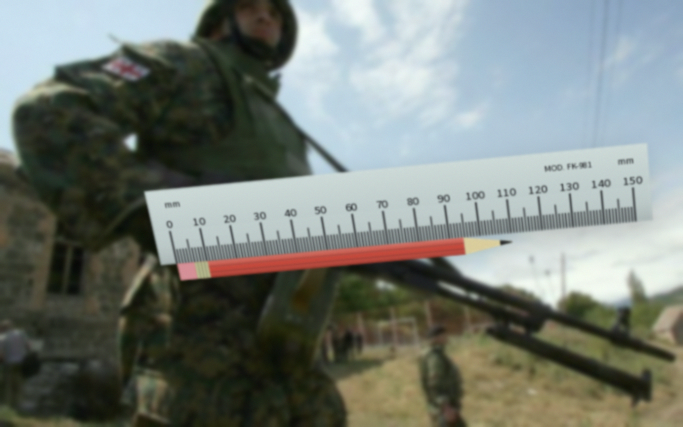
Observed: 110 mm
